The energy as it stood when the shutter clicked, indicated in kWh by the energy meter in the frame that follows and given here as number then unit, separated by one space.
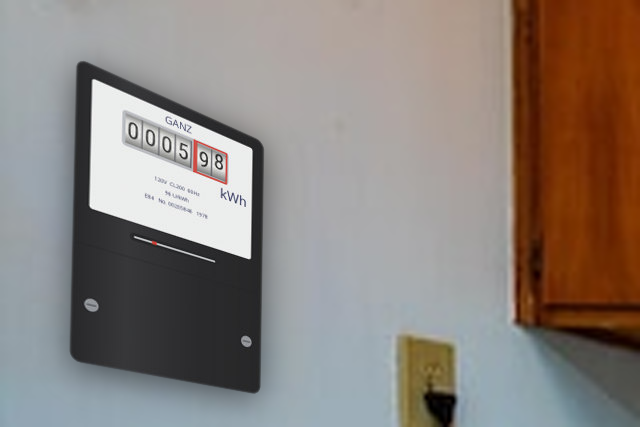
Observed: 5.98 kWh
